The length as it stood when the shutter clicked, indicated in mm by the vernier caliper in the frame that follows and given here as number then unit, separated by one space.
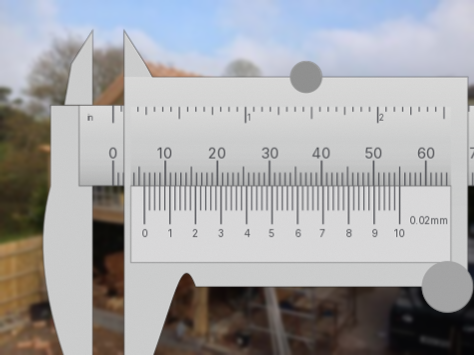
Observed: 6.0 mm
